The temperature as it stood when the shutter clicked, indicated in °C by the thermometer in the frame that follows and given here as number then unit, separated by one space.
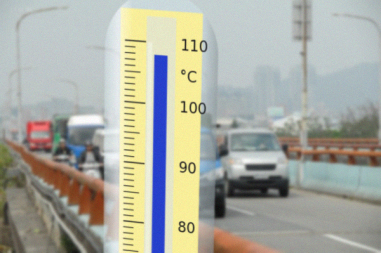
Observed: 108 °C
